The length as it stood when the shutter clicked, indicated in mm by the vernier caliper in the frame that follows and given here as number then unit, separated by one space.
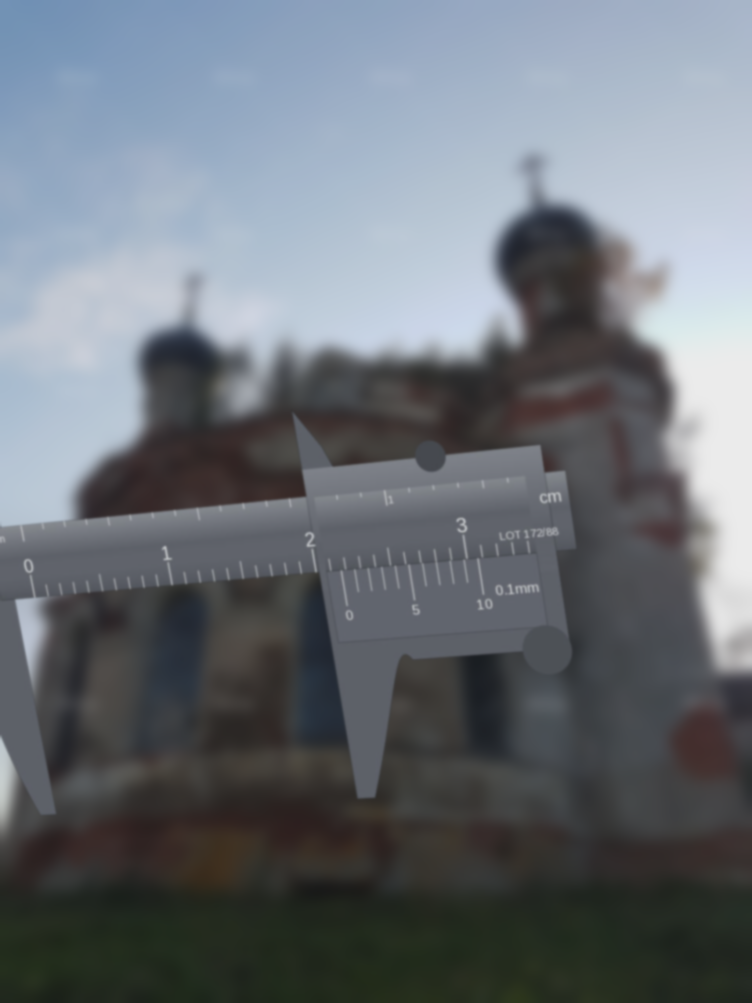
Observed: 21.7 mm
